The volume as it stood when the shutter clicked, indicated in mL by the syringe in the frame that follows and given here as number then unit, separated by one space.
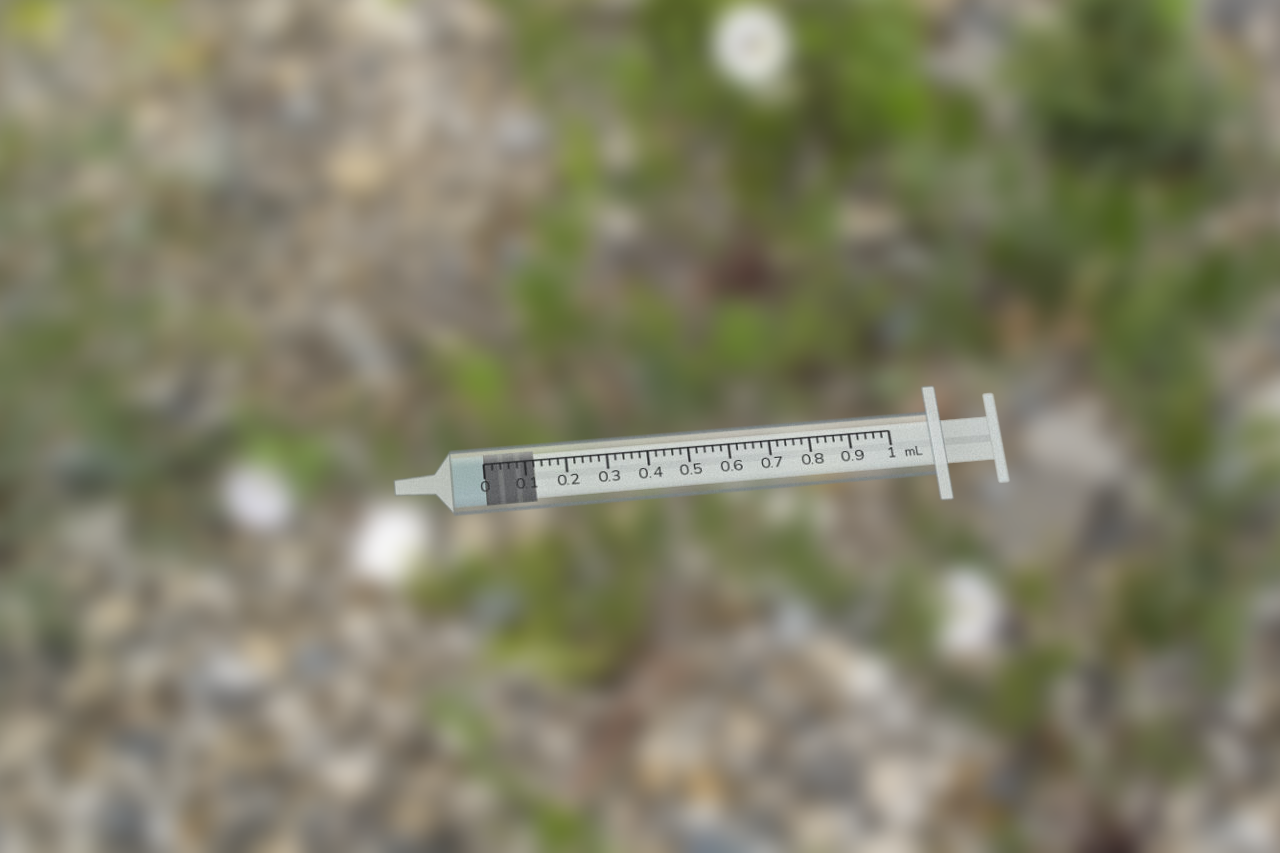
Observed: 0 mL
